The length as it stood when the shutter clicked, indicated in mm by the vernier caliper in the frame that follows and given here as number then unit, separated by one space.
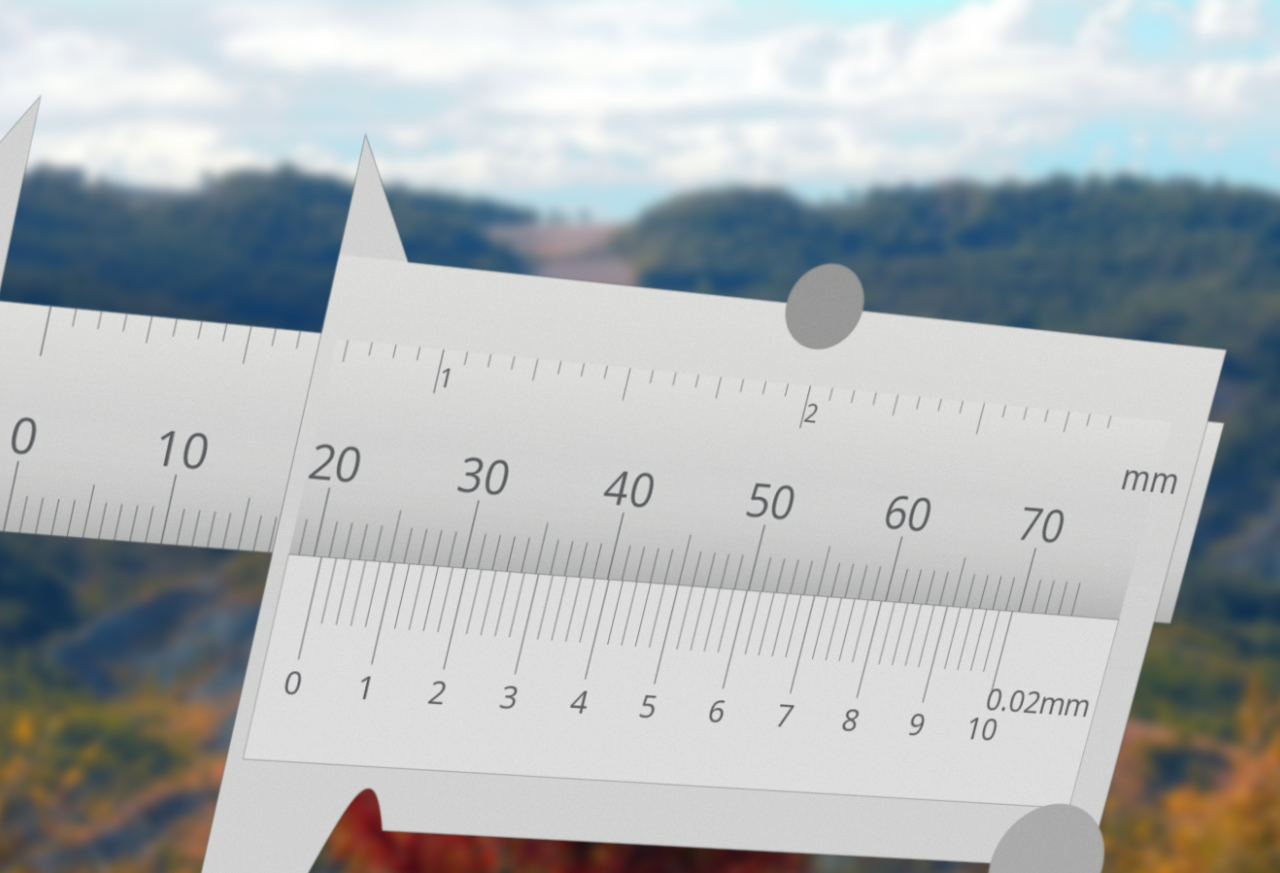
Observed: 20.5 mm
